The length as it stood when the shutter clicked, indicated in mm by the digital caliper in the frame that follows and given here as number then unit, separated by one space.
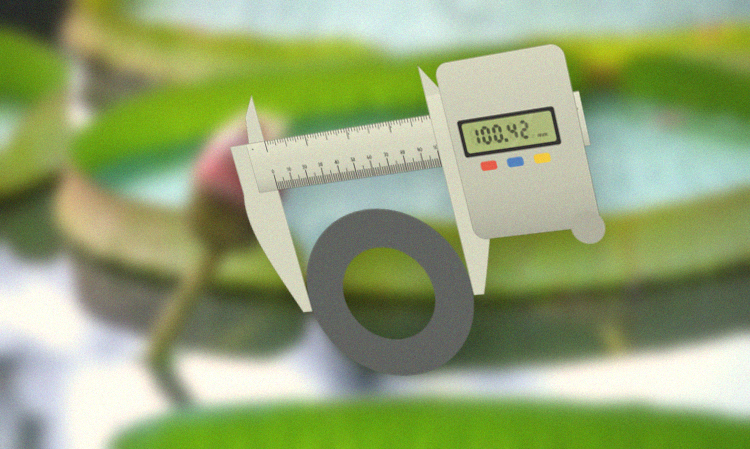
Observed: 100.42 mm
